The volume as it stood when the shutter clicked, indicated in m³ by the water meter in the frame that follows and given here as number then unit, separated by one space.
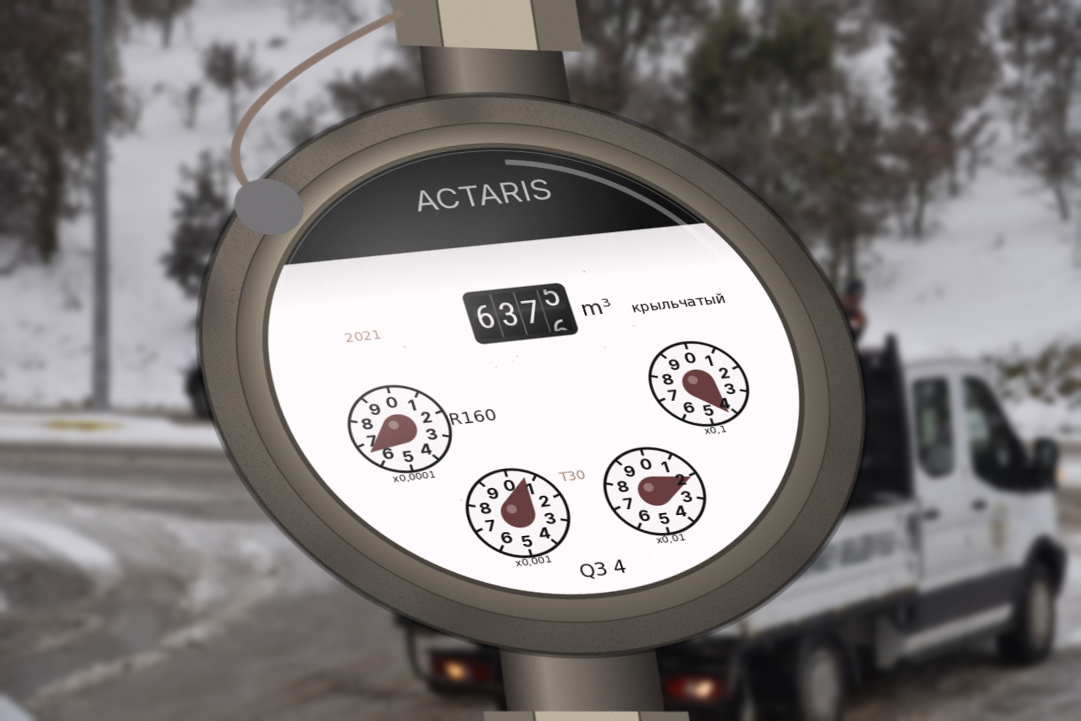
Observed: 6375.4206 m³
